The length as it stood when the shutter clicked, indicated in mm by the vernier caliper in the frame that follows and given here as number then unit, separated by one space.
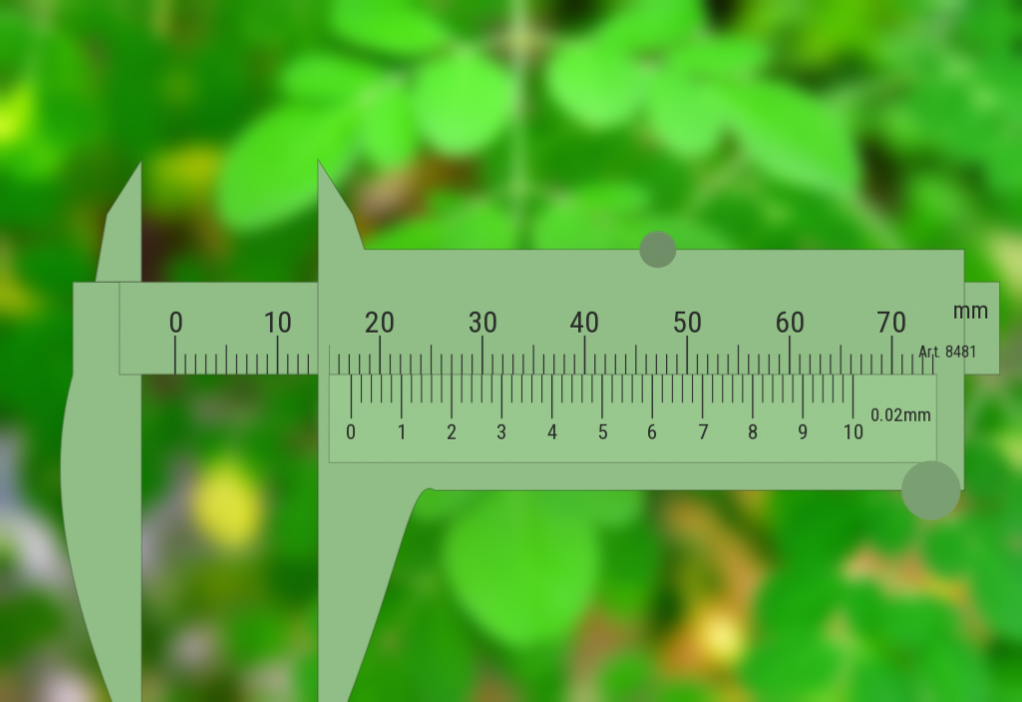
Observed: 17.2 mm
